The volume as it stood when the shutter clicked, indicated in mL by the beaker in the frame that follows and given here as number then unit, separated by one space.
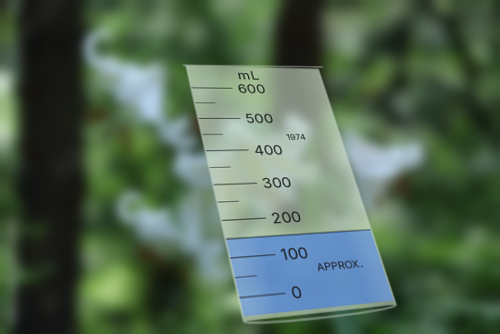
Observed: 150 mL
